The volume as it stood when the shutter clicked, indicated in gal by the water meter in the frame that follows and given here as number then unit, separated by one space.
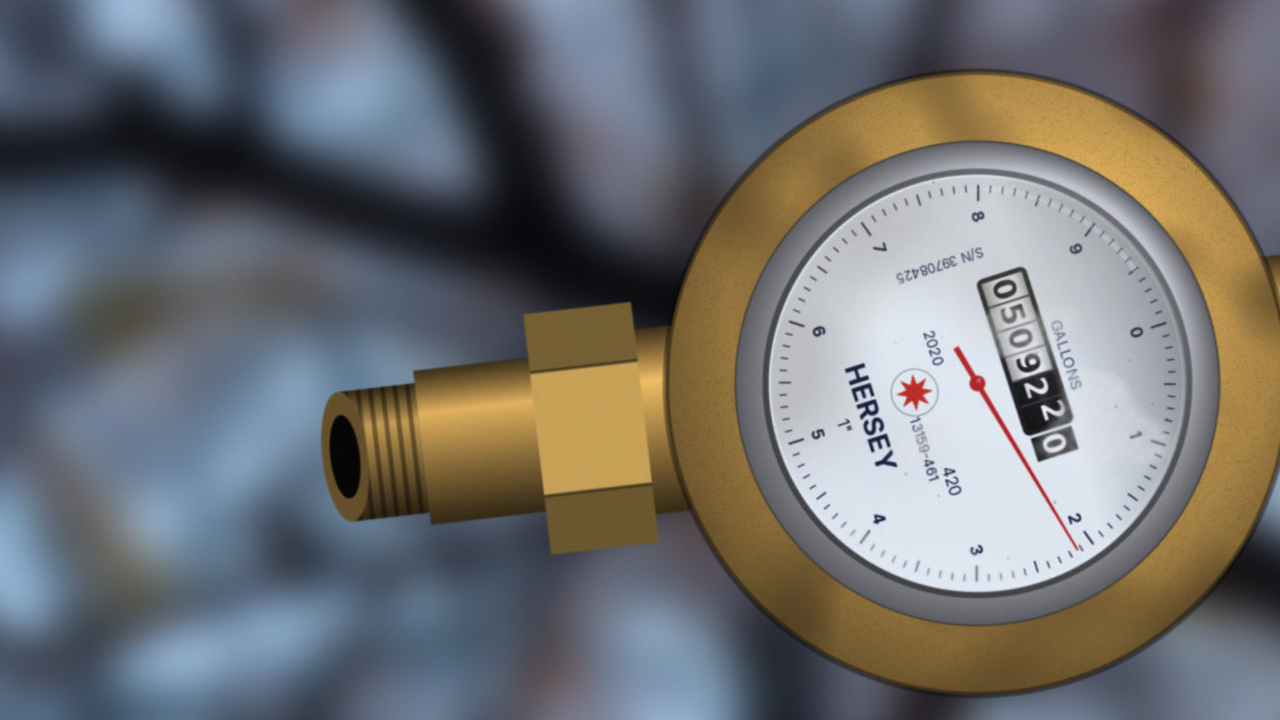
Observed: 509222.1 gal
